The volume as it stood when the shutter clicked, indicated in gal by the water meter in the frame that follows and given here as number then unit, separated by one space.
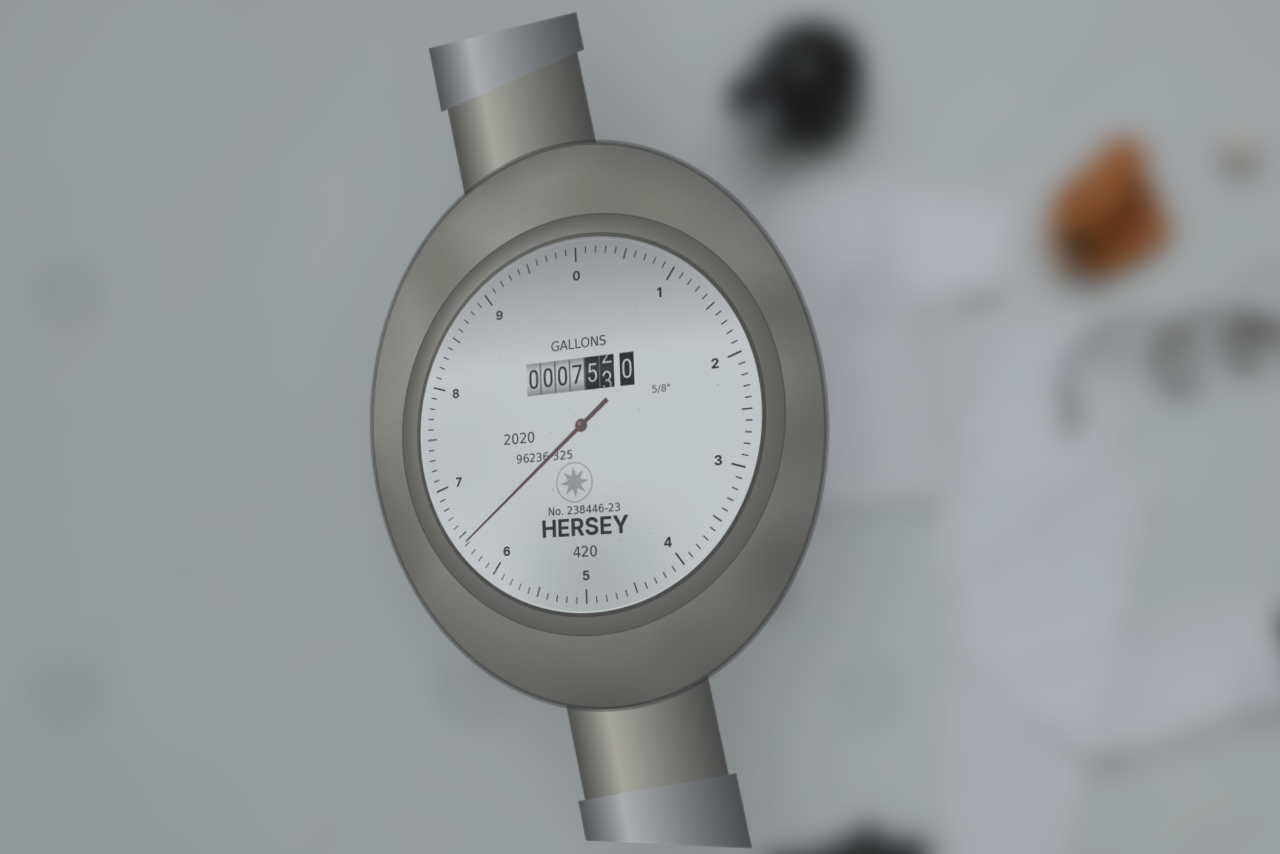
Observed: 7526.4 gal
